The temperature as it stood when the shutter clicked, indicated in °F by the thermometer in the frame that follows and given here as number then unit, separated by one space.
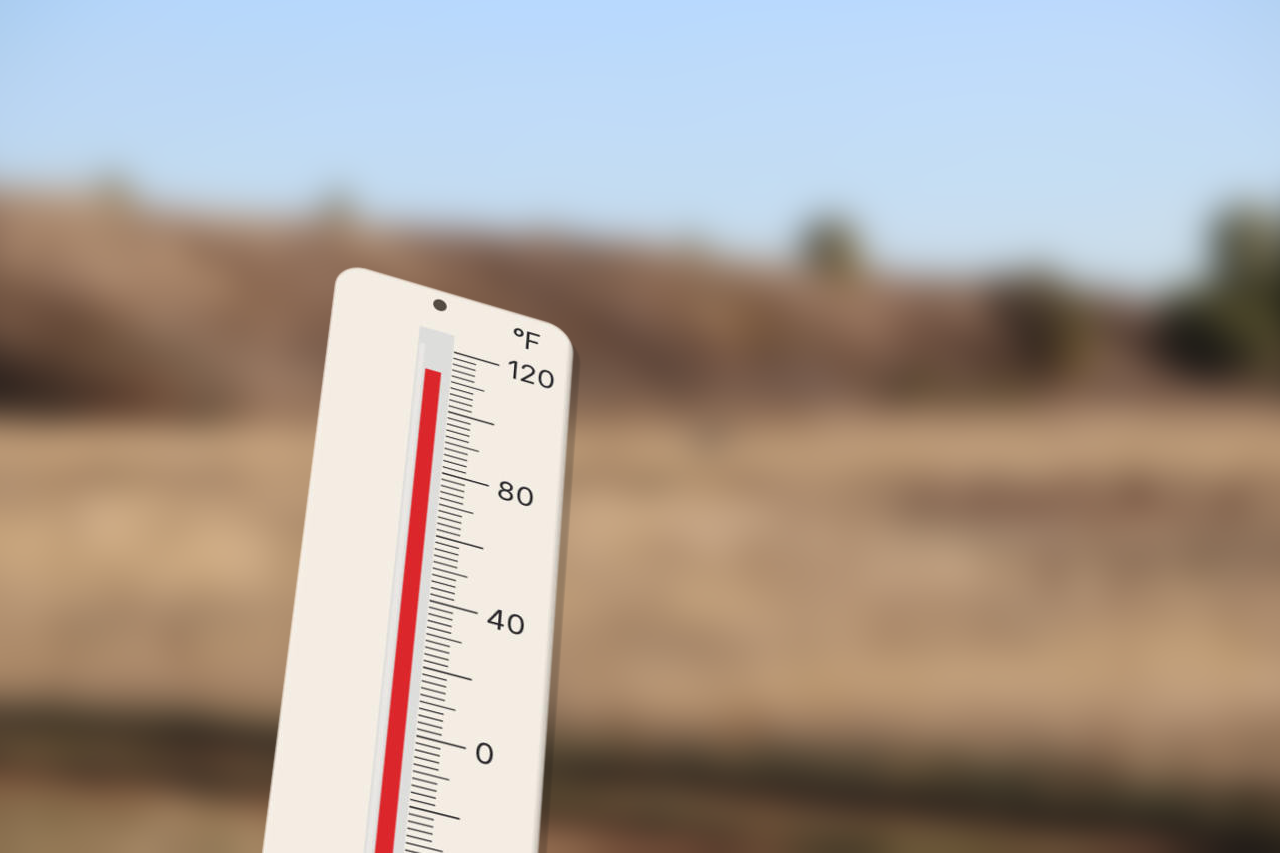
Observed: 112 °F
